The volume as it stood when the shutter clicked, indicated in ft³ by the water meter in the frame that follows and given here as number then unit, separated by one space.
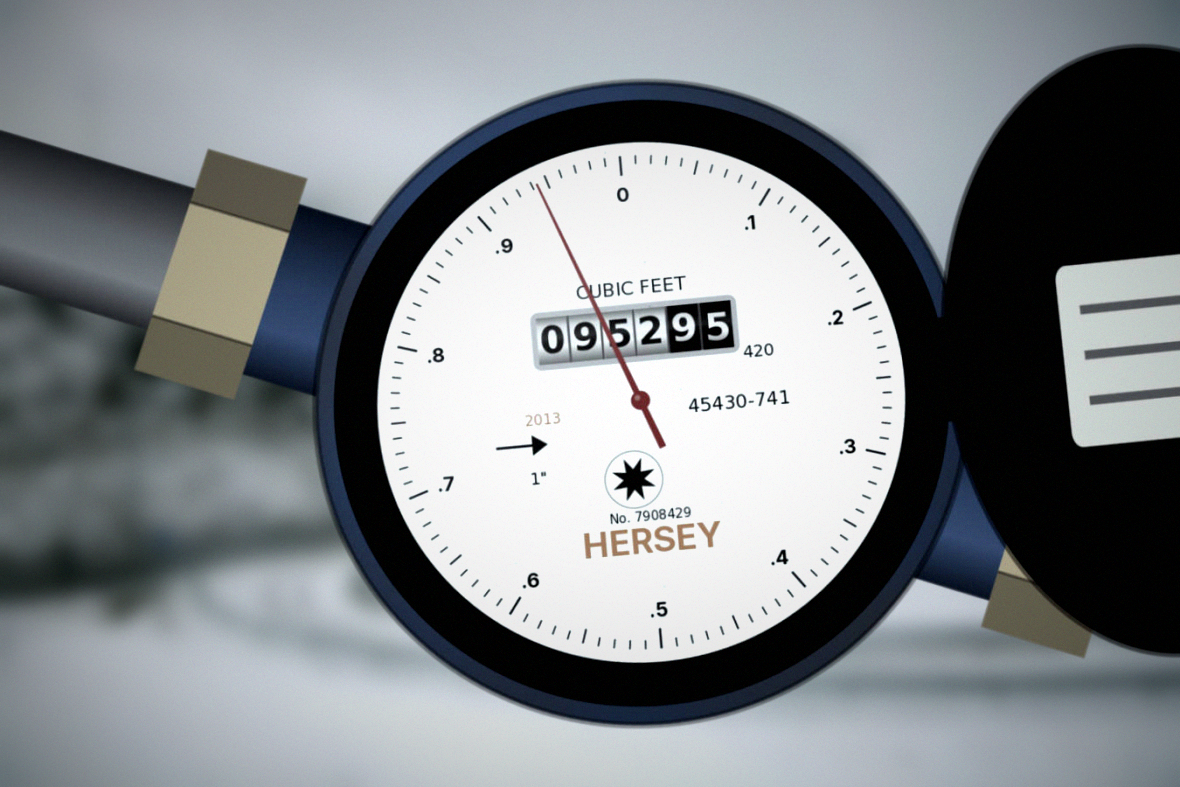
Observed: 95294.94 ft³
